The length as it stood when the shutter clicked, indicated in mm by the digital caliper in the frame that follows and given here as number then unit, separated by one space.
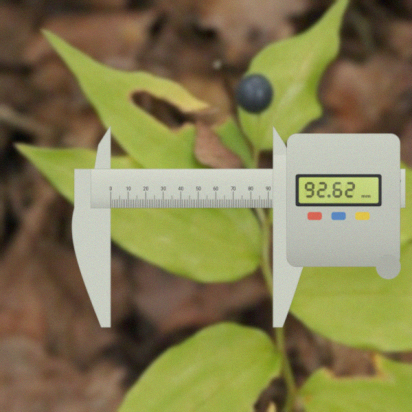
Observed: 92.62 mm
